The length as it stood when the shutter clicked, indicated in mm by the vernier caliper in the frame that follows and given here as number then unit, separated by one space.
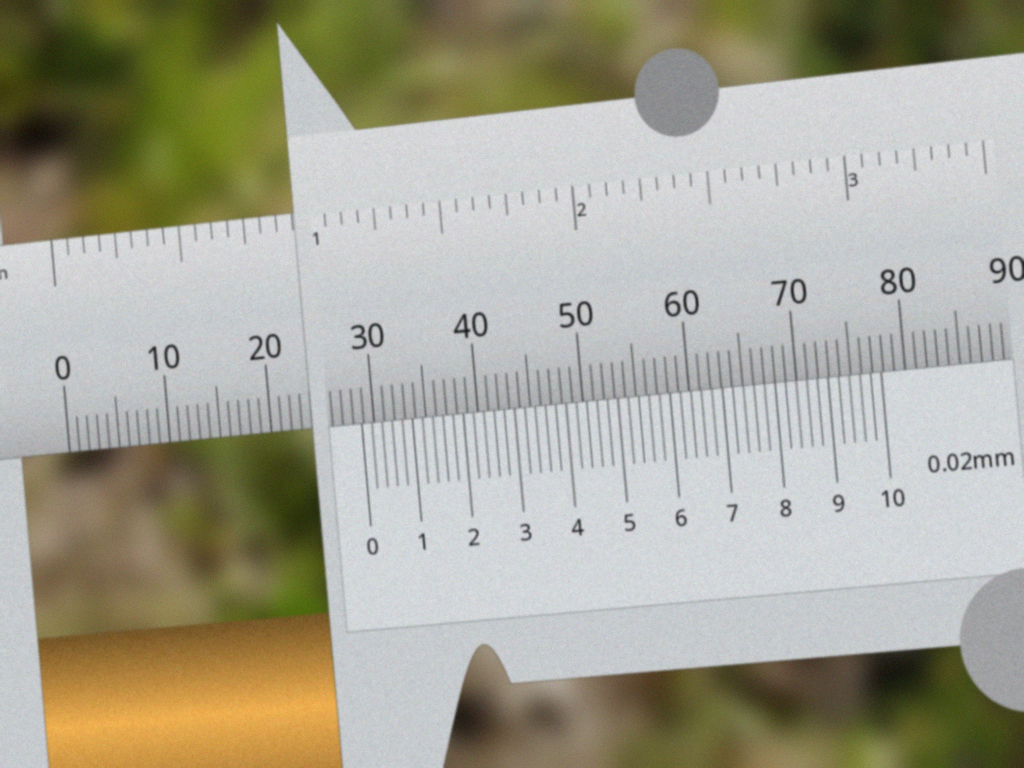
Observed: 28.8 mm
